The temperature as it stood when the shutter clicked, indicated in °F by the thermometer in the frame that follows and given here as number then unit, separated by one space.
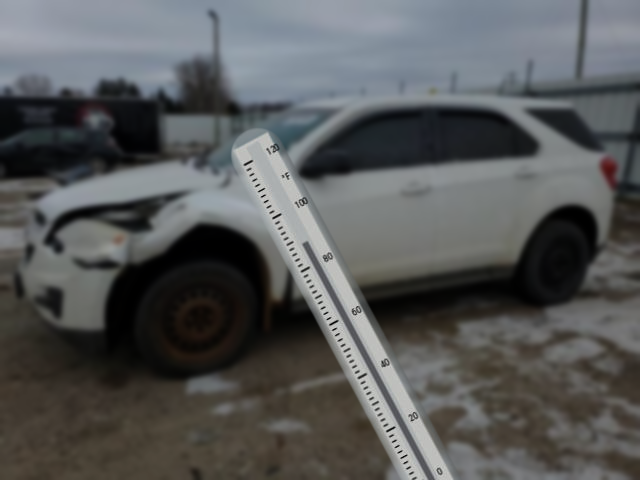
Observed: 88 °F
